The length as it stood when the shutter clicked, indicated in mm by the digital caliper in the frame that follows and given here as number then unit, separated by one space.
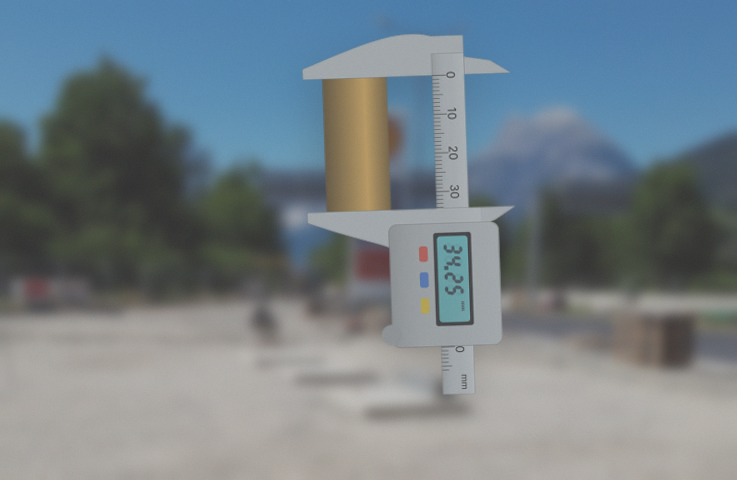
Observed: 34.25 mm
